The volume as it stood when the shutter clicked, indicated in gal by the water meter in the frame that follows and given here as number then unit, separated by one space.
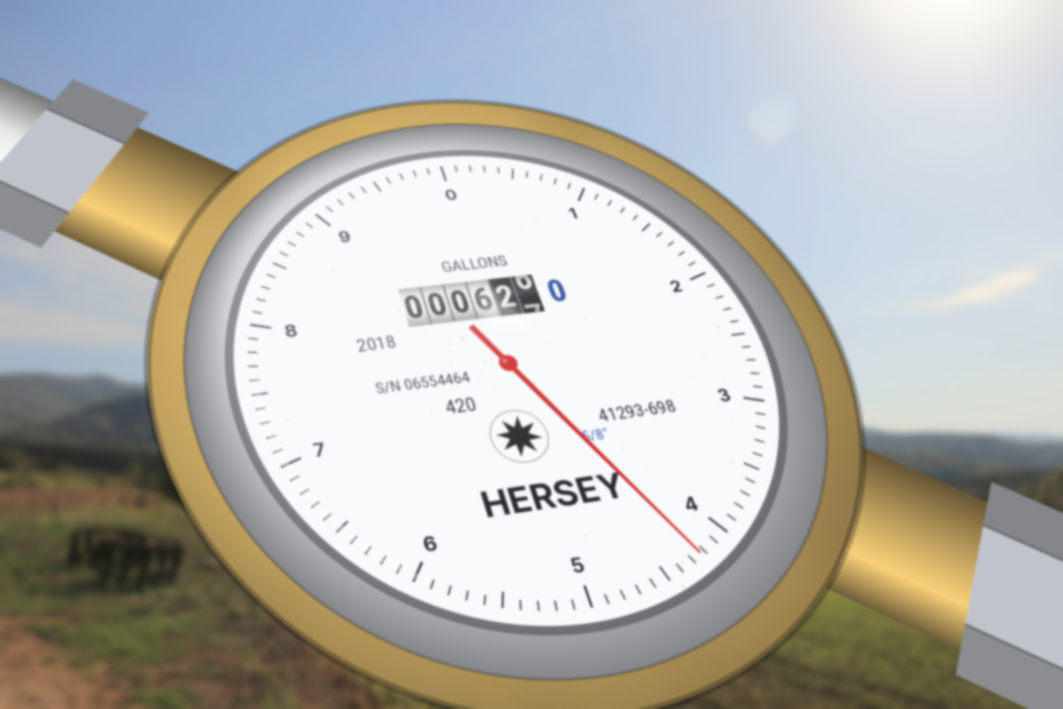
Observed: 6264.2 gal
